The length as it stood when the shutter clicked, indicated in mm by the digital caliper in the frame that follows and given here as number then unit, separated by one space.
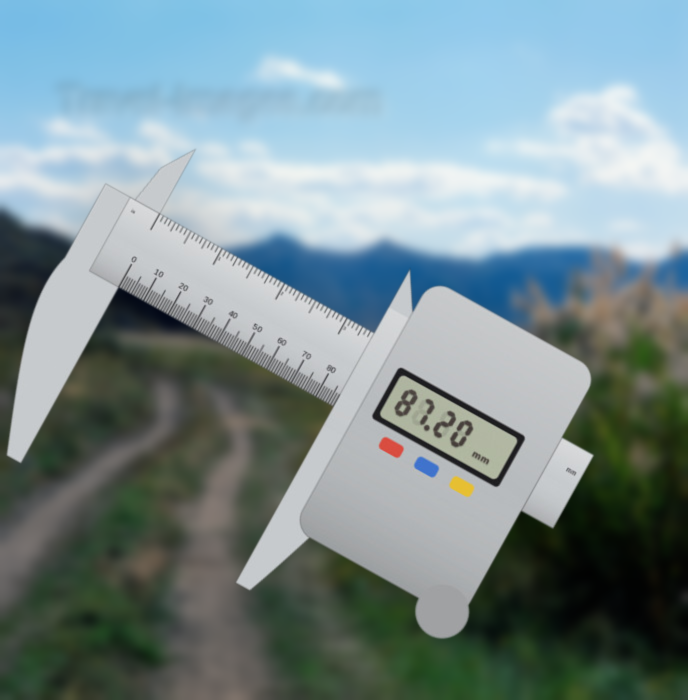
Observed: 87.20 mm
